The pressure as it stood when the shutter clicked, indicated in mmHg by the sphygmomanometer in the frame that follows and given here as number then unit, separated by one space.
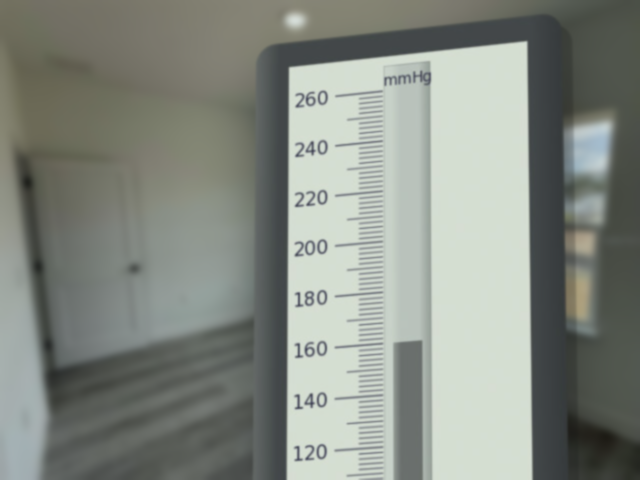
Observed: 160 mmHg
